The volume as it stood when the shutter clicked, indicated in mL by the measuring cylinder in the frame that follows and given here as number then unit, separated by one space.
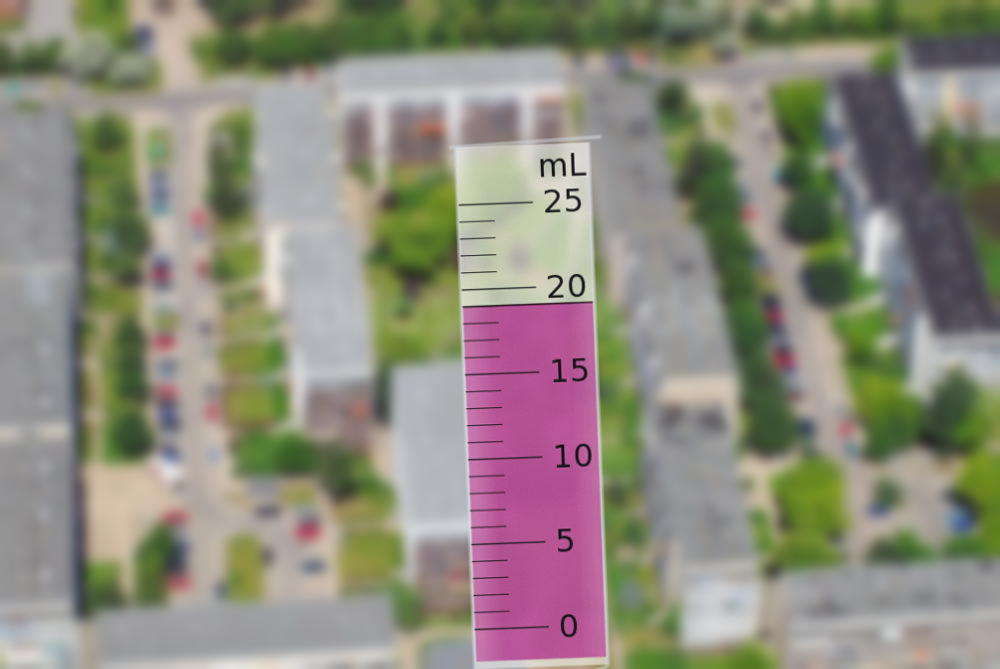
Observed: 19 mL
